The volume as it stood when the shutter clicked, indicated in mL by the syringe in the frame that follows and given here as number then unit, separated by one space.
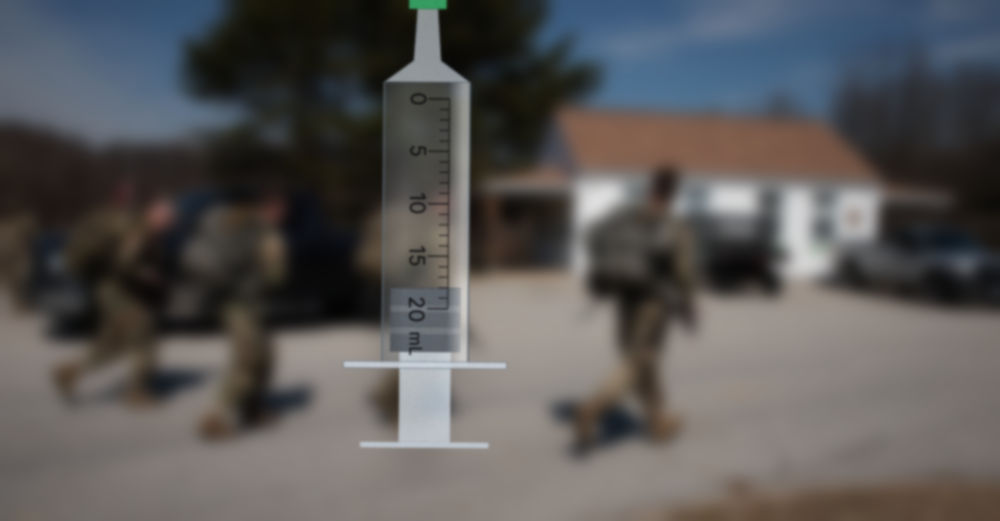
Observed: 18 mL
